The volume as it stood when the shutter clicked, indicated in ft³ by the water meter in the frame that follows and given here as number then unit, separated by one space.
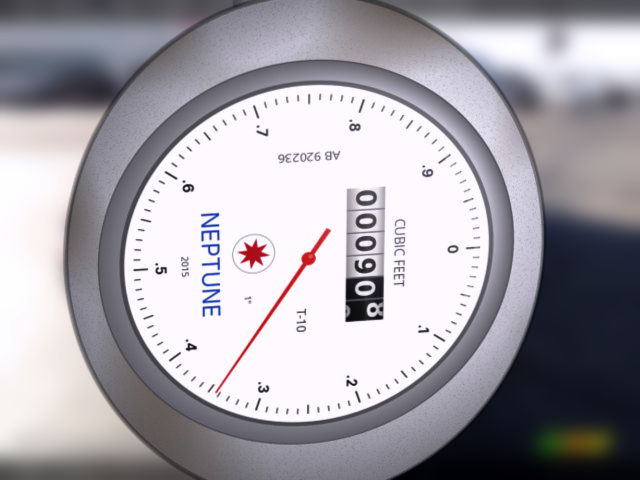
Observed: 908.34 ft³
